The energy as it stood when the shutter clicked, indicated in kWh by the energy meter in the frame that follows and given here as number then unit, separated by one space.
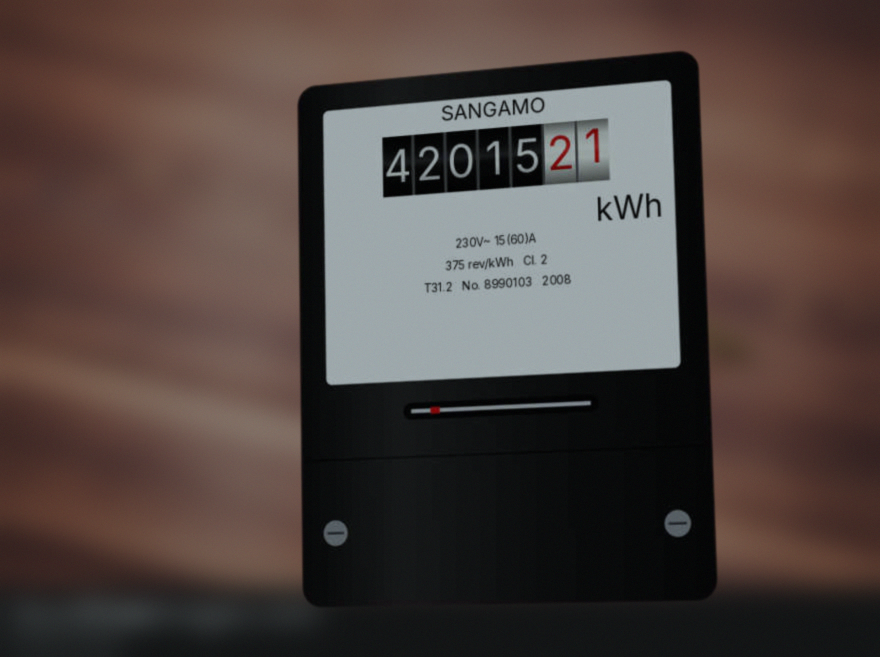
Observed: 42015.21 kWh
